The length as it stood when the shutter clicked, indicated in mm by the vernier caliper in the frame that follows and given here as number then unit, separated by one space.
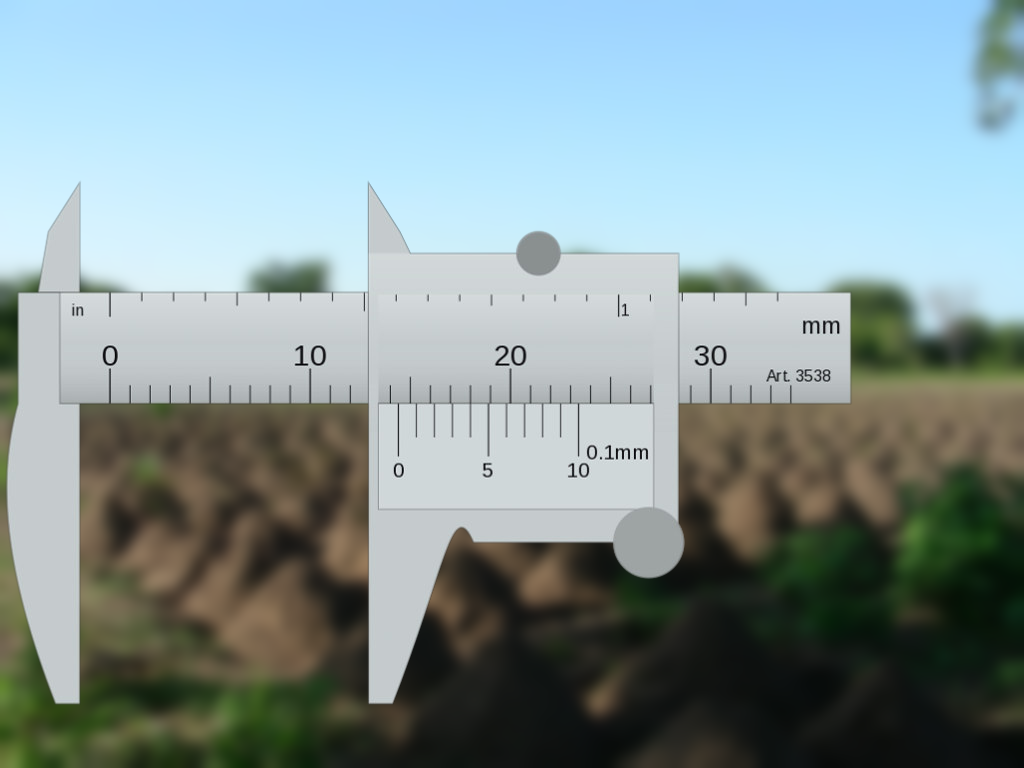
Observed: 14.4 mm
